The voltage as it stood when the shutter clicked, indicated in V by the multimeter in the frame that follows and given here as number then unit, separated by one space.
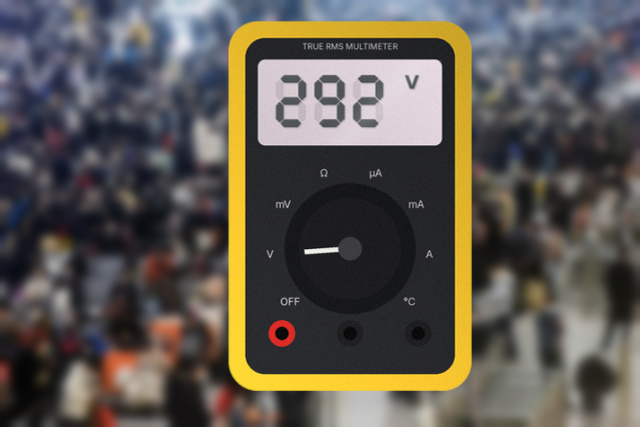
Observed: 292 V
